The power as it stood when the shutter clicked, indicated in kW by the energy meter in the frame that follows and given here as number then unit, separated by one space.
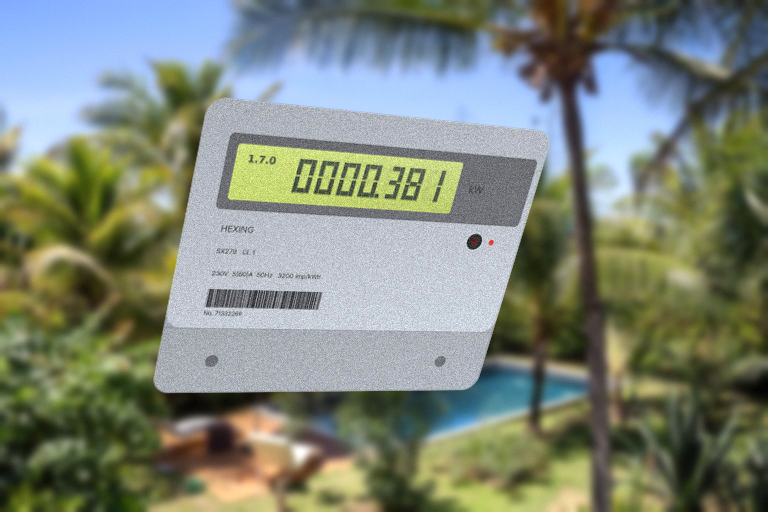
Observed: 0.381 kW
